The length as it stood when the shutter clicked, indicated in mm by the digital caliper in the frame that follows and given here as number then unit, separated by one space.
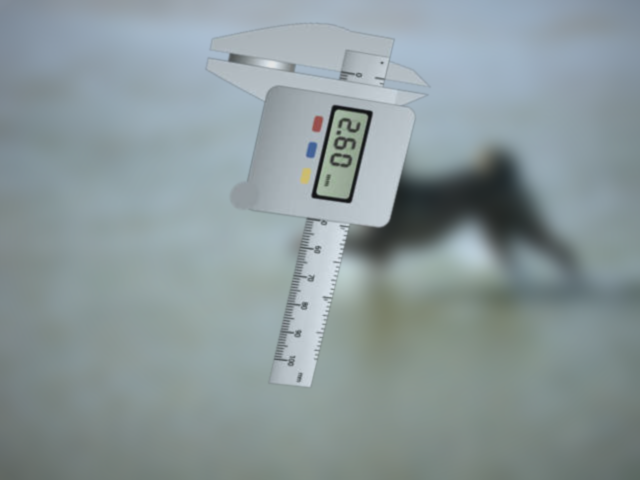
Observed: 2.60 mm
